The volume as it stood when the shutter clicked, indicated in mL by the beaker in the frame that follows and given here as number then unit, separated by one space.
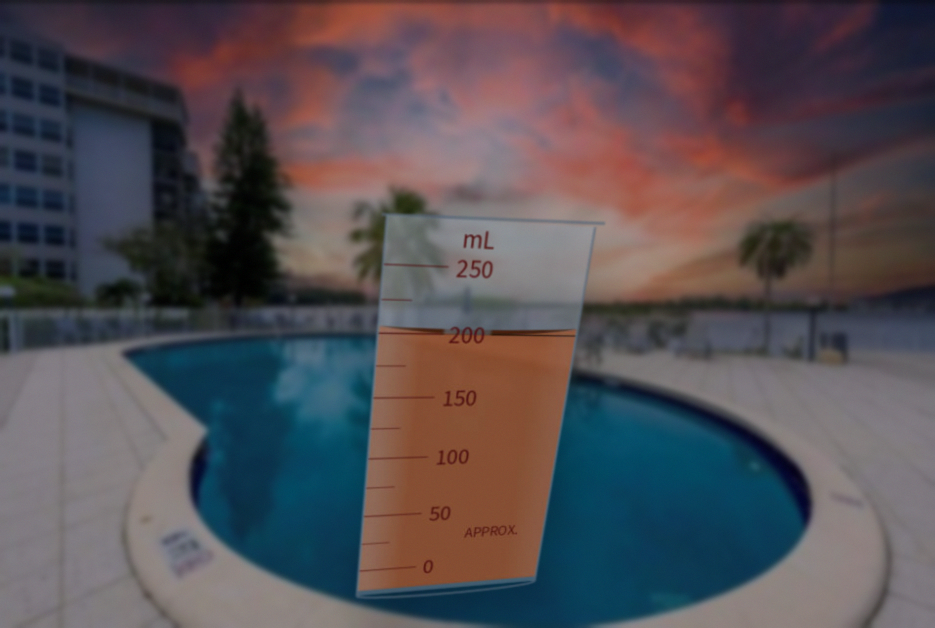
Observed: 200 mL
